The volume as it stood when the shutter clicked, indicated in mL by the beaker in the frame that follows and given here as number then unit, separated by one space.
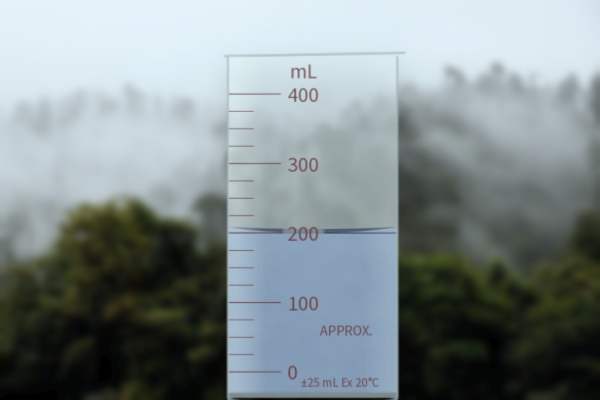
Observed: 200 mL
